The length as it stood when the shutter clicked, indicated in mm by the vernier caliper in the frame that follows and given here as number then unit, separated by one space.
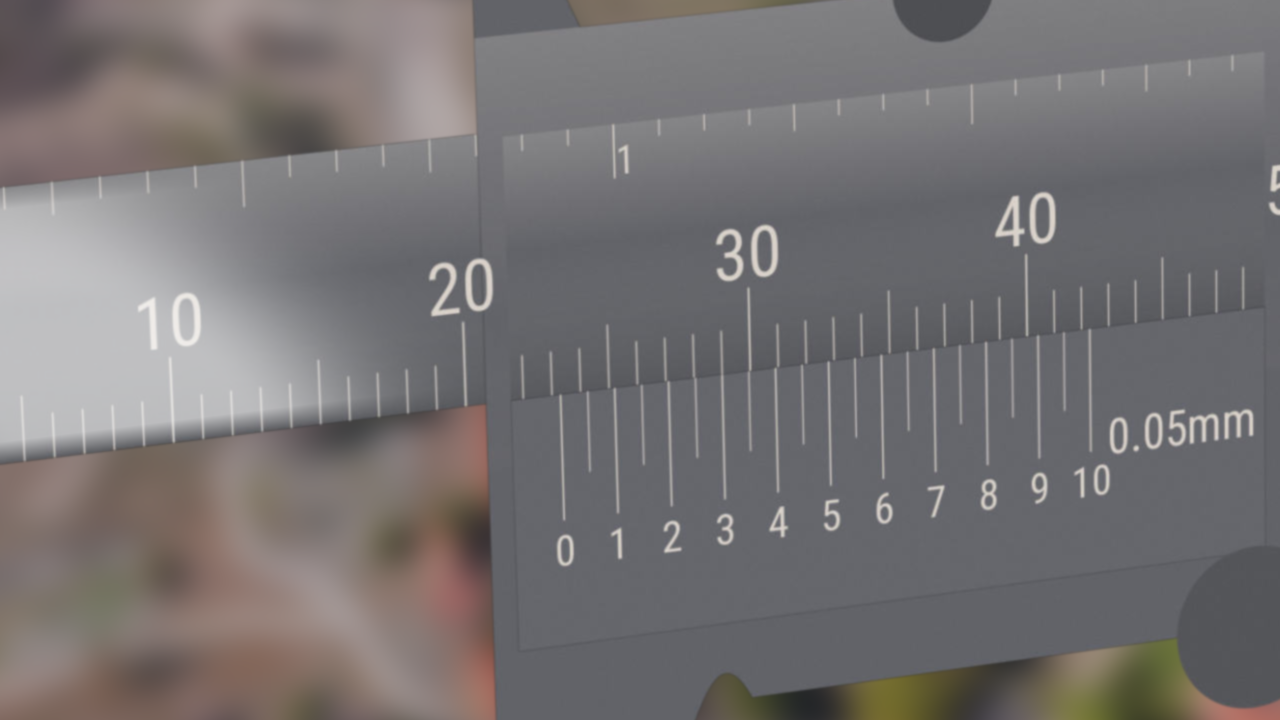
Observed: 23.3 mm
